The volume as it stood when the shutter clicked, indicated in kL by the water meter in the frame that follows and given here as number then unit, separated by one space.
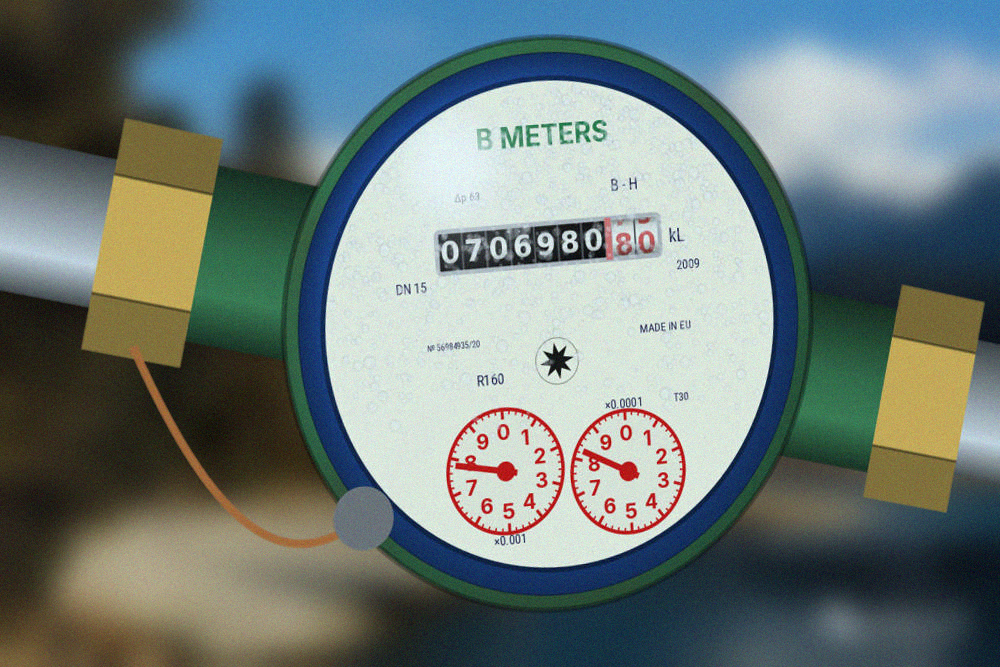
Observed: 706980.7978 kL
